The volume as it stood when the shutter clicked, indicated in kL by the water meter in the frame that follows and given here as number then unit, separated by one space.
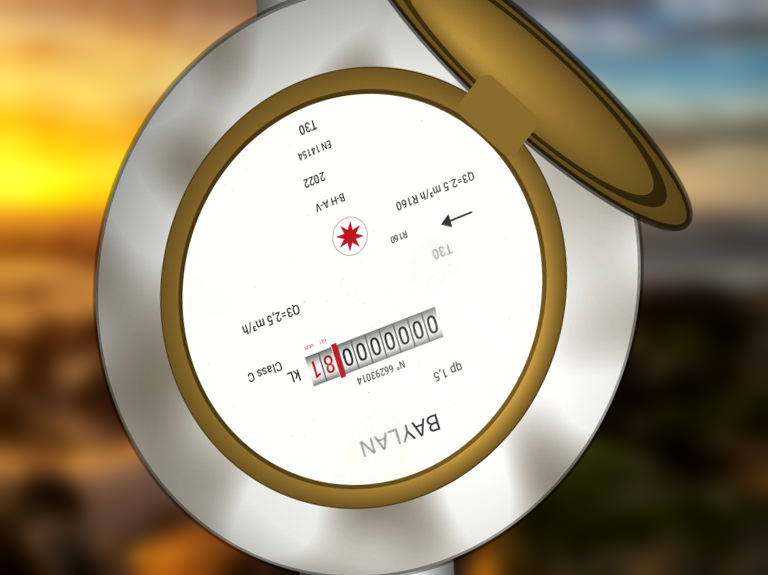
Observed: 0.81 kL
